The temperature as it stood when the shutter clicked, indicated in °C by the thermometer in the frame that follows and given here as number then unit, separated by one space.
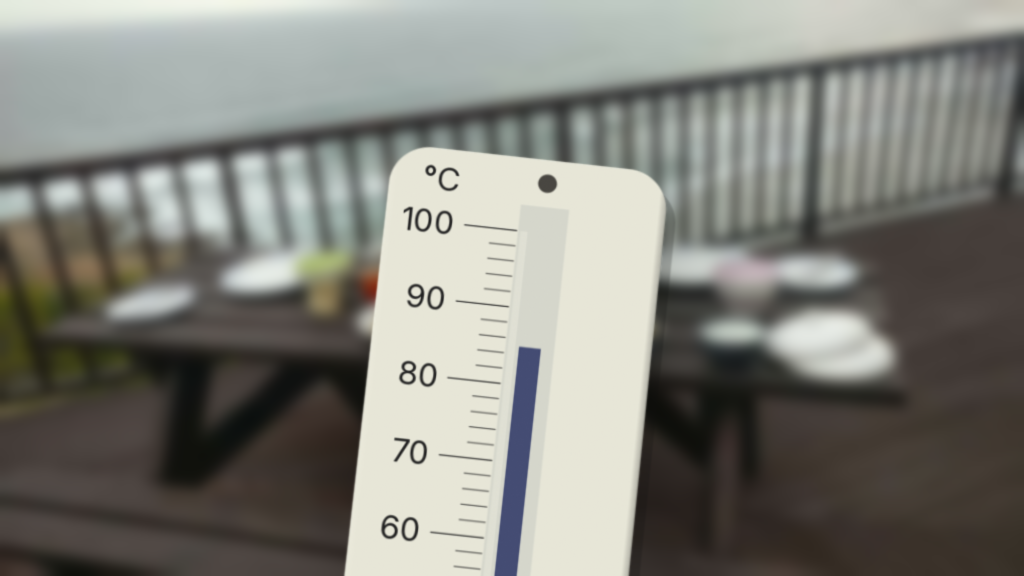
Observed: 85 °C
